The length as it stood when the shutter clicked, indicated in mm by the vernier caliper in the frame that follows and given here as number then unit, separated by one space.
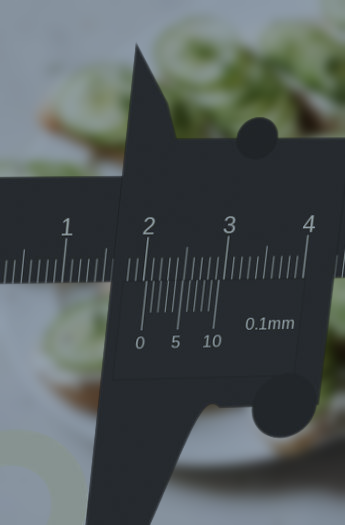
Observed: 20.4 mm
